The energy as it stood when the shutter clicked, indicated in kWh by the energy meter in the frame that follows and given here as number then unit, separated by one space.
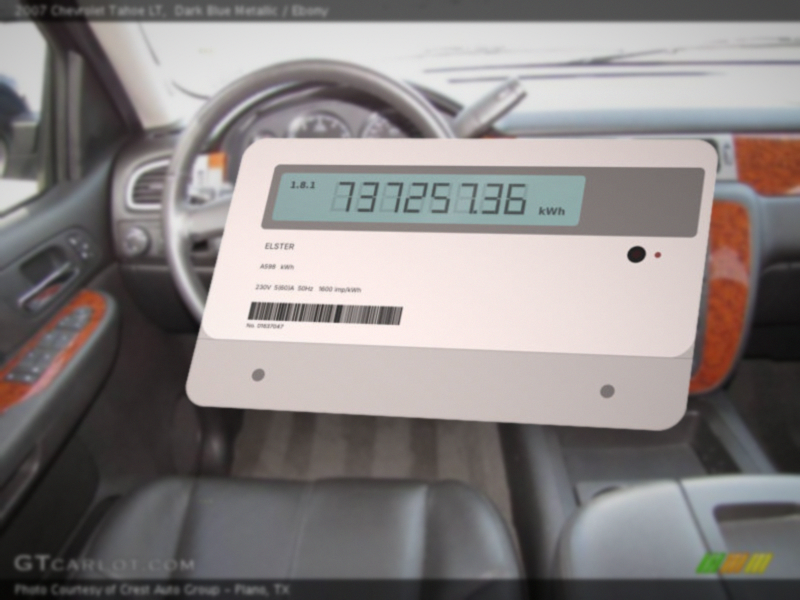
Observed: 737257.36 kWh
